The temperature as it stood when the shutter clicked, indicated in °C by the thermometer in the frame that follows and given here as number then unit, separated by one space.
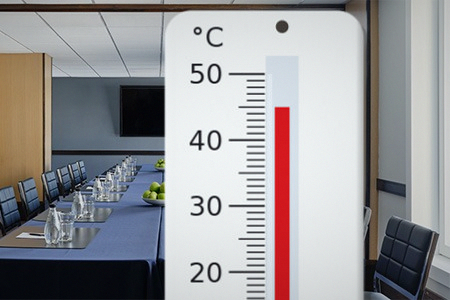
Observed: 45 °C
